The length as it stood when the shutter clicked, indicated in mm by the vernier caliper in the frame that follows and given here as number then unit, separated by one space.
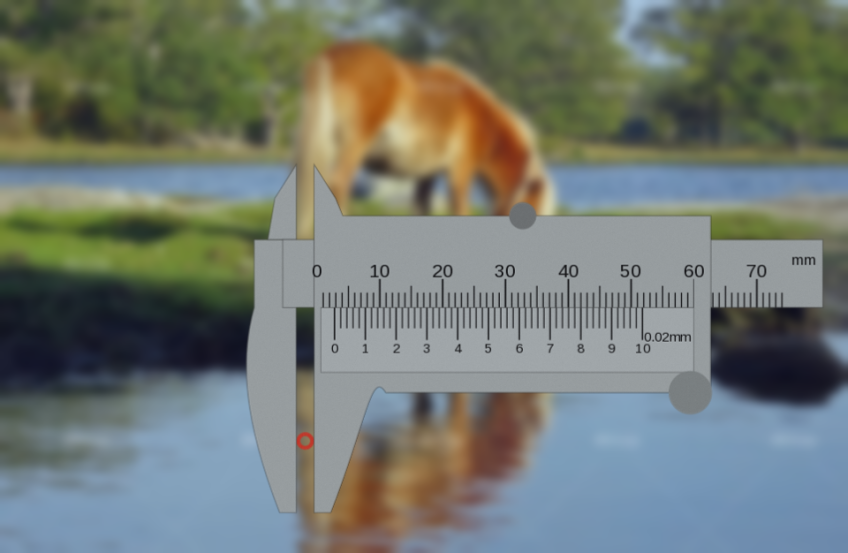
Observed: 2.8 mm
